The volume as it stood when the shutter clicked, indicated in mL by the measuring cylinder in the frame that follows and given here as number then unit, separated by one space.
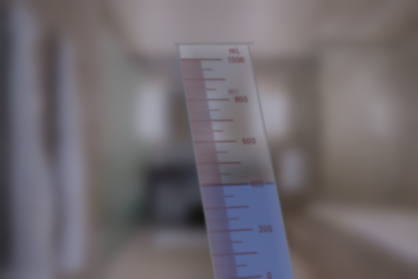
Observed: 400 mL
